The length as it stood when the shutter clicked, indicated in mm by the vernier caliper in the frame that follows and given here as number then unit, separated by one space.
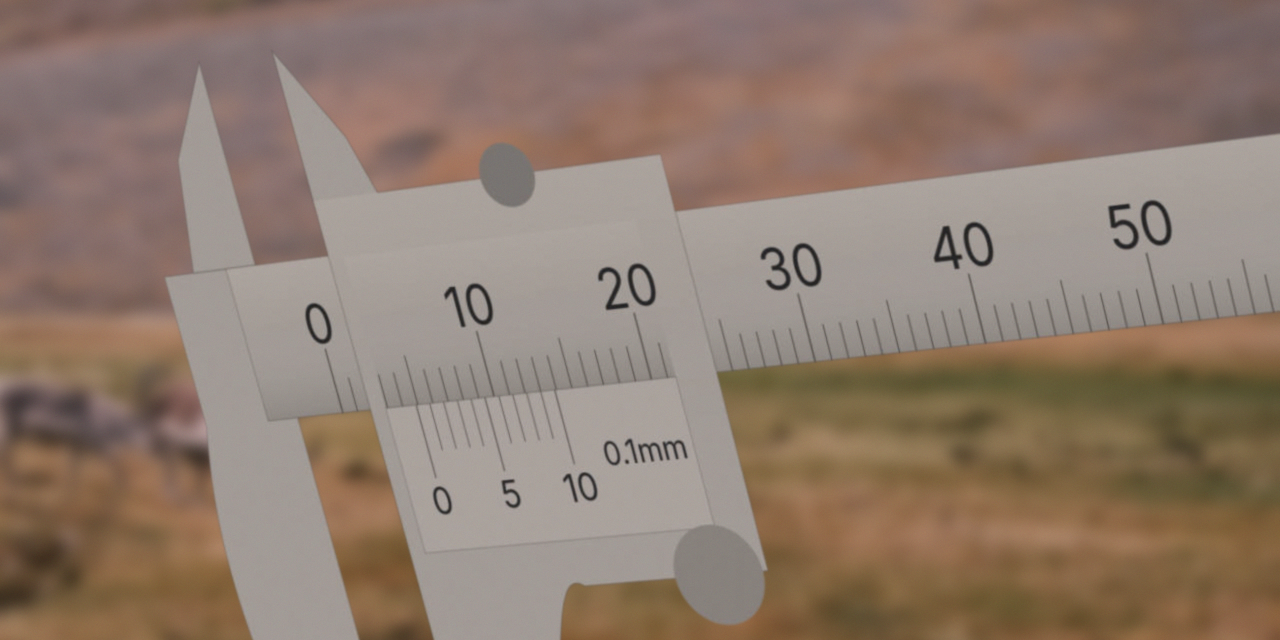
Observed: 4.9 mm
